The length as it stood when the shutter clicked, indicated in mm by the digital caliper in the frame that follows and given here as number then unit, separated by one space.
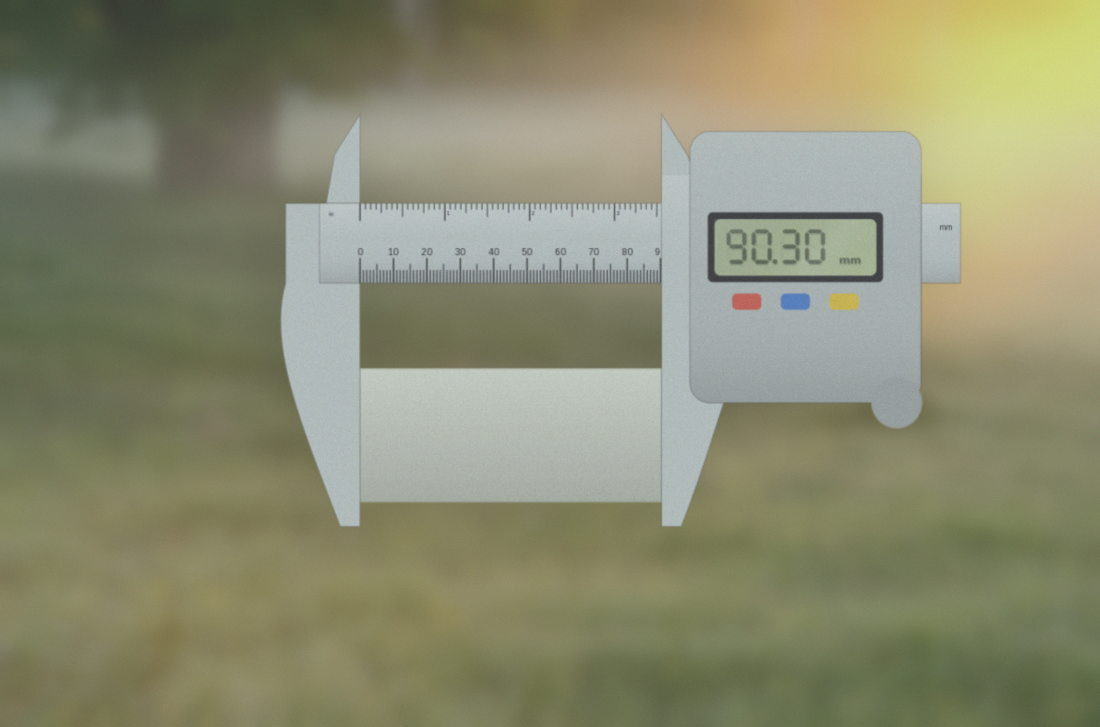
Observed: 90.30 mm
